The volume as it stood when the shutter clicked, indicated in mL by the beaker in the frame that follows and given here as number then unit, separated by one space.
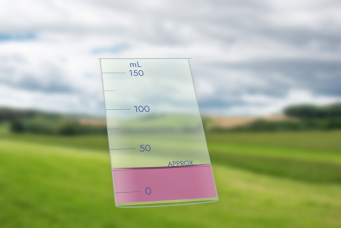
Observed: 25 mL
